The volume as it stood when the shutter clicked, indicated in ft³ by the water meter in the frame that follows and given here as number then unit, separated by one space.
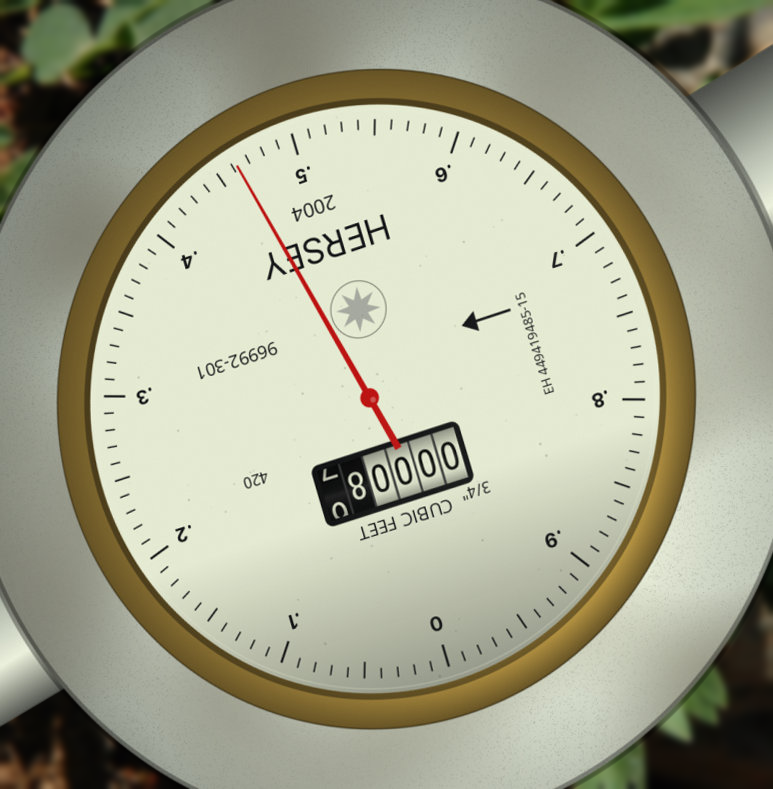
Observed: 86.46 ft³
